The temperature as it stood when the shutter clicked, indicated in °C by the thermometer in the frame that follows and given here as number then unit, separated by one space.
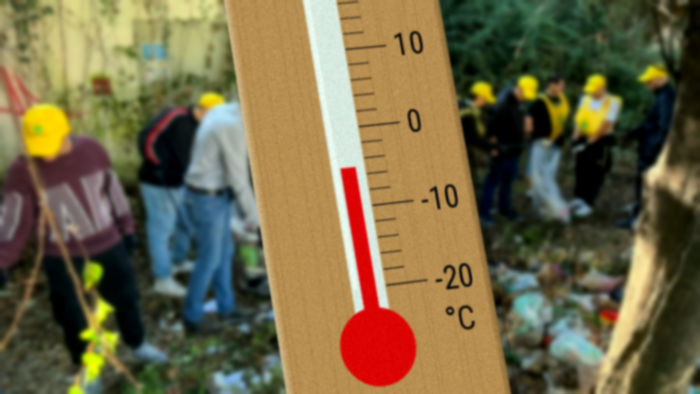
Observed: -5 °C
